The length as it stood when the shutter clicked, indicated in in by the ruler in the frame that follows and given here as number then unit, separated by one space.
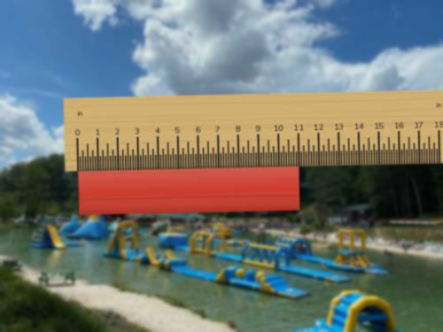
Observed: 11 in
